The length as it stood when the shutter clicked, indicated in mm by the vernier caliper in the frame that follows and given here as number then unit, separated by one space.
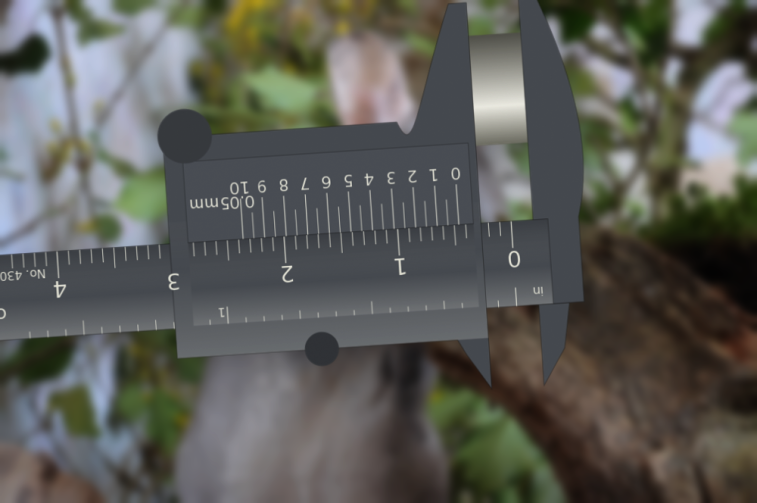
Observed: 4.6 mm
